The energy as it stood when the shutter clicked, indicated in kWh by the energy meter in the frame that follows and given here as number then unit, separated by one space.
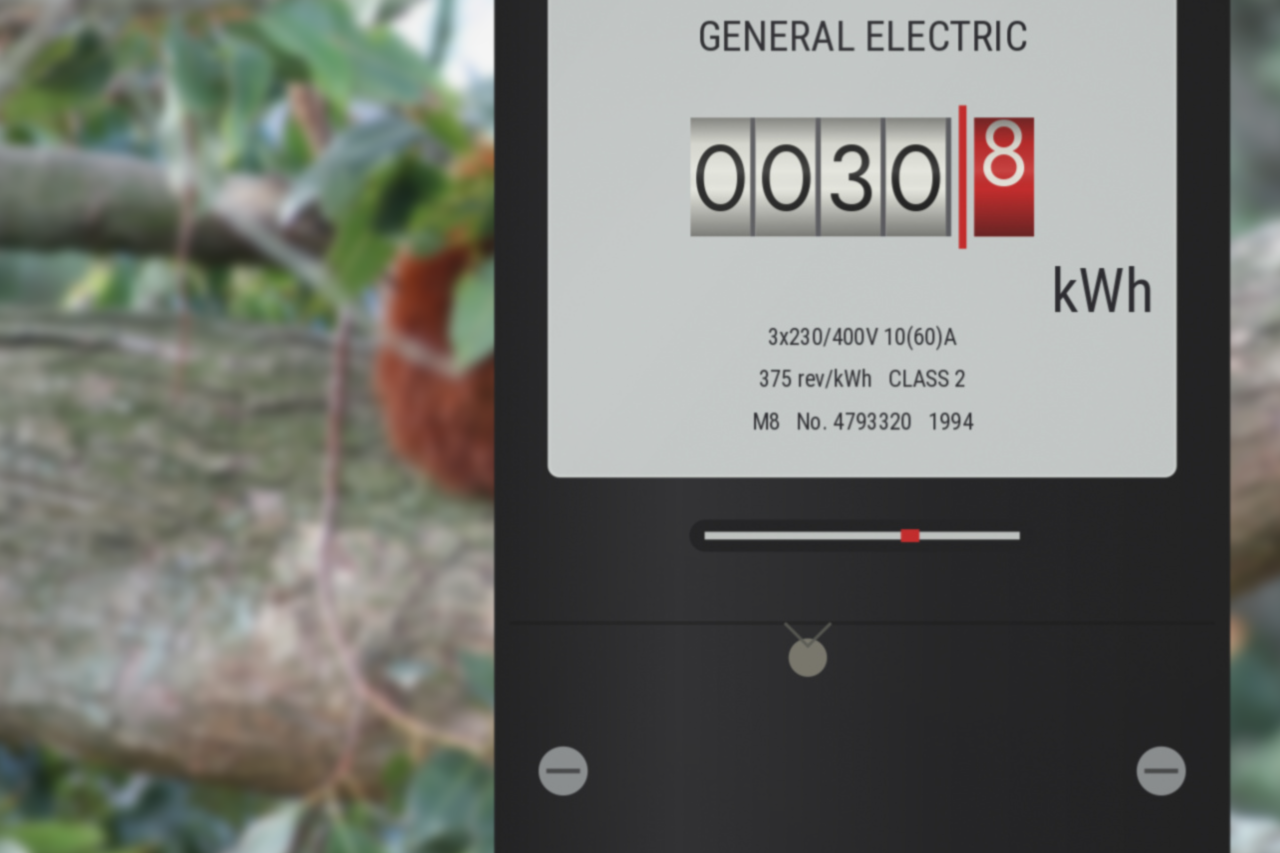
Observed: 30.8 kWh
